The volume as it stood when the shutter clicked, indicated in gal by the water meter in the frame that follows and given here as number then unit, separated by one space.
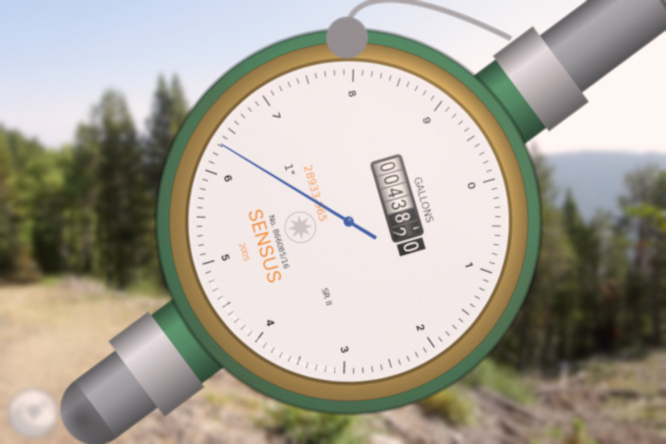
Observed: 43816.3 gal
